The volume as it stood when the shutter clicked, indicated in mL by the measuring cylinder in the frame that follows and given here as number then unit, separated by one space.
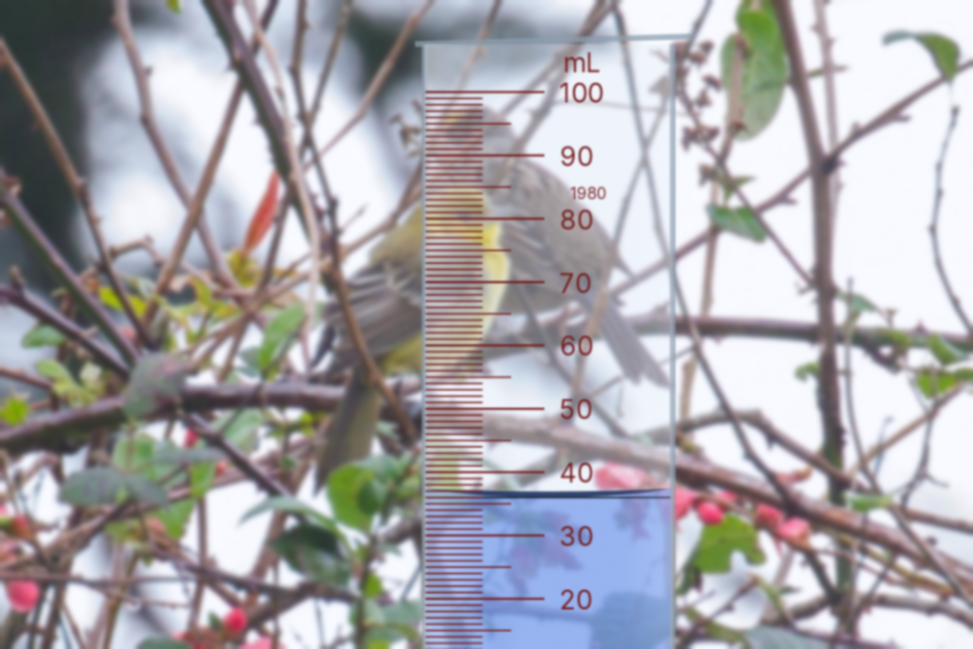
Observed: 36 mL
